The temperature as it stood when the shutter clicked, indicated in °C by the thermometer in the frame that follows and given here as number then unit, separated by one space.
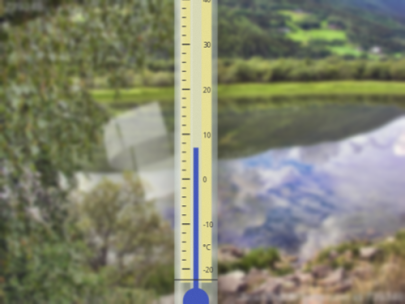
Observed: 7 °C
